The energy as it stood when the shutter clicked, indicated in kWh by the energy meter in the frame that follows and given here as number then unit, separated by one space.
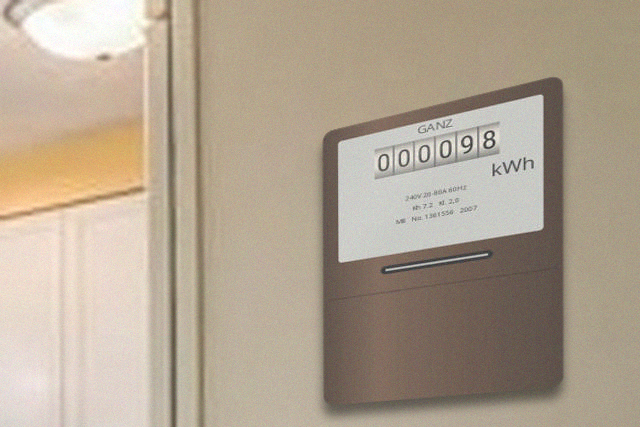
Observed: 98 kWh
